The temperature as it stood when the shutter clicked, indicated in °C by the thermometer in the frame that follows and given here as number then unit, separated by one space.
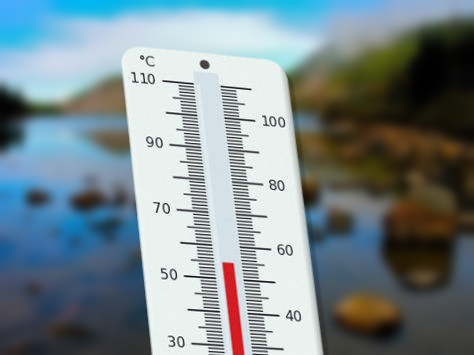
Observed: 55 °C
